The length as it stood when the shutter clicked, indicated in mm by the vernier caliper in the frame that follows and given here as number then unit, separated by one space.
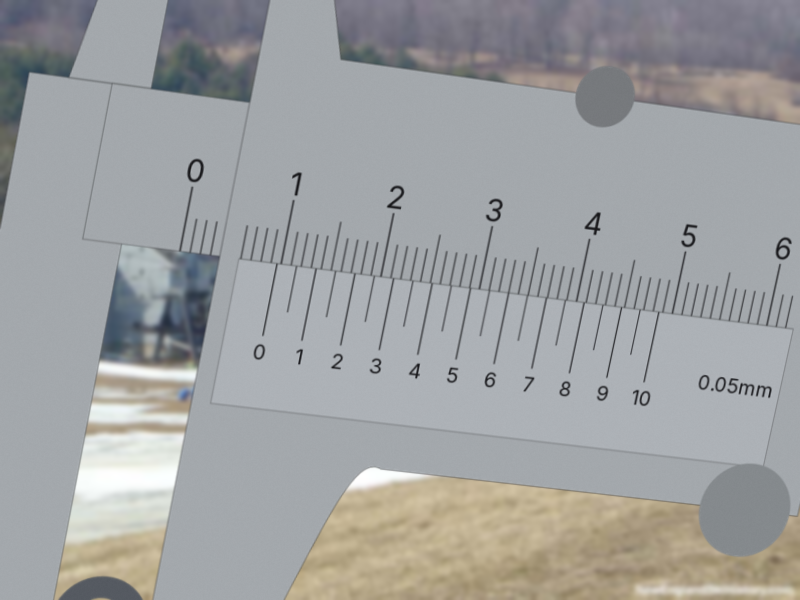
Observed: 9.6 mm
